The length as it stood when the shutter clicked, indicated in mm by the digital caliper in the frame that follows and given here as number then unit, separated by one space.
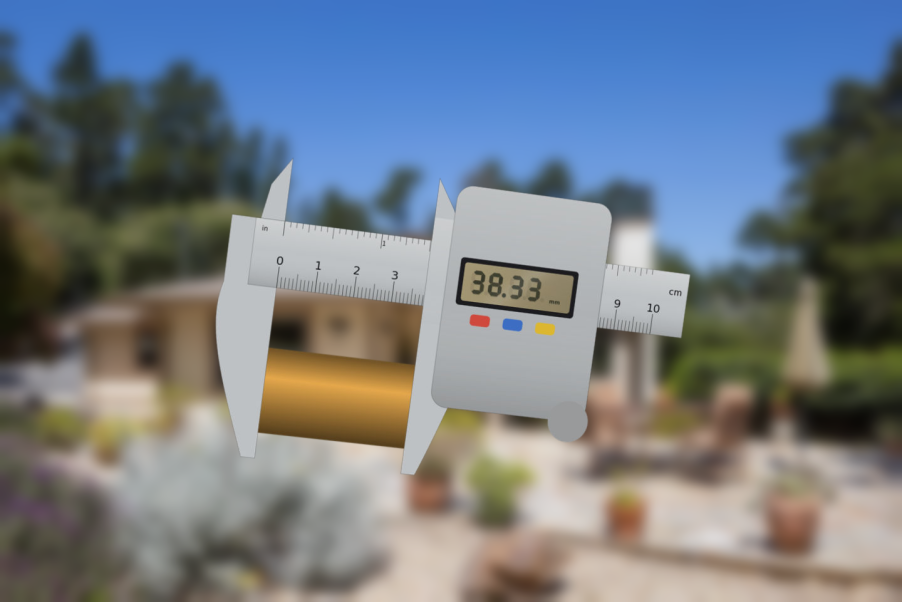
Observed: 38.33 mm
